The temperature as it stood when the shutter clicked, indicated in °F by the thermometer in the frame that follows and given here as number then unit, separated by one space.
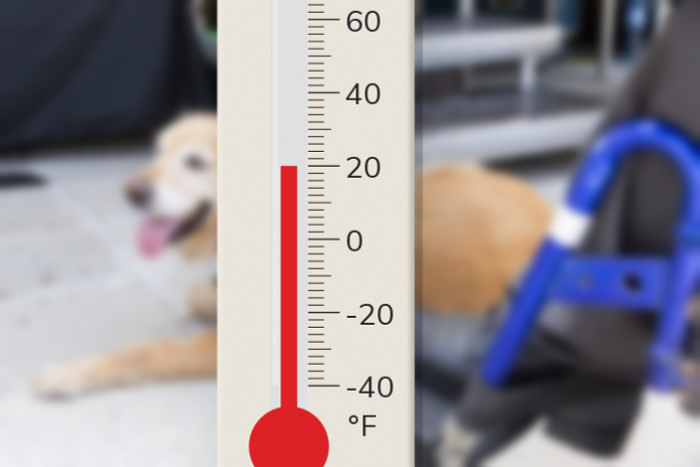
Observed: 20 °F
